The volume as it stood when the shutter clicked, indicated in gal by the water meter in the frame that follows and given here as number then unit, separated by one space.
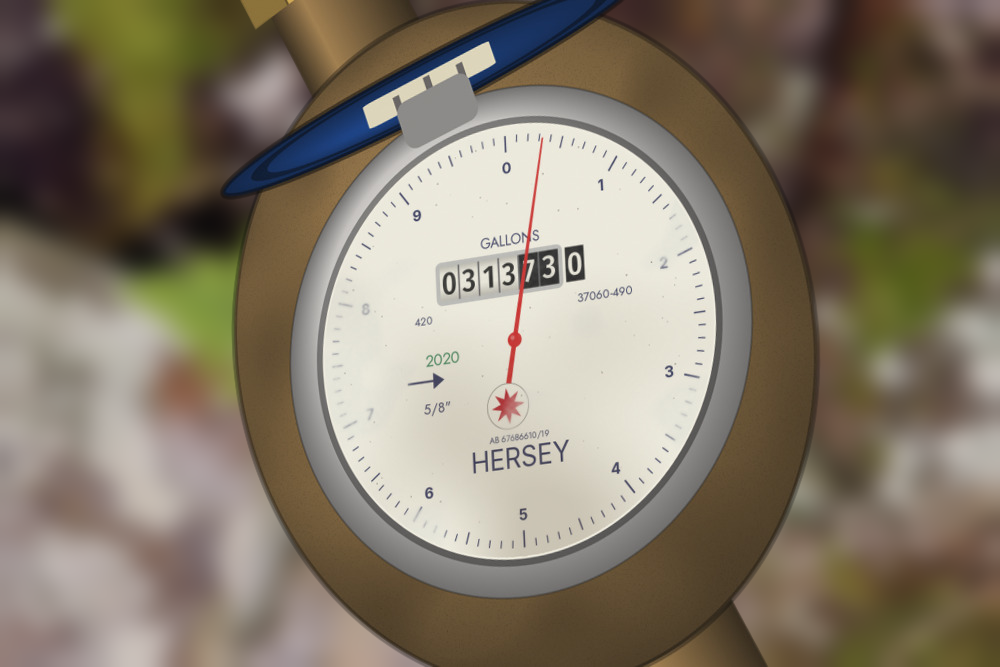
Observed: 313730.3 gal
